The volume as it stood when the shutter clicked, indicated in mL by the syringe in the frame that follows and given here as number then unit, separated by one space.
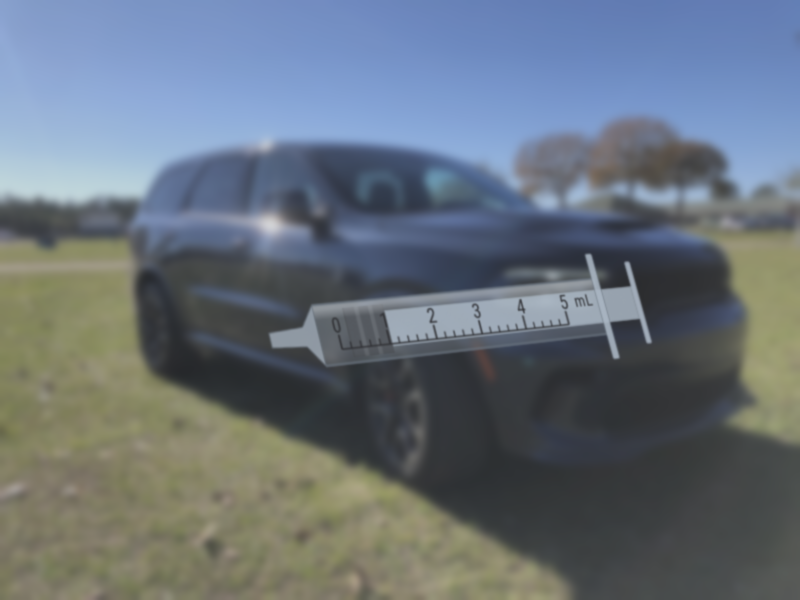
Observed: 0.2 mL
